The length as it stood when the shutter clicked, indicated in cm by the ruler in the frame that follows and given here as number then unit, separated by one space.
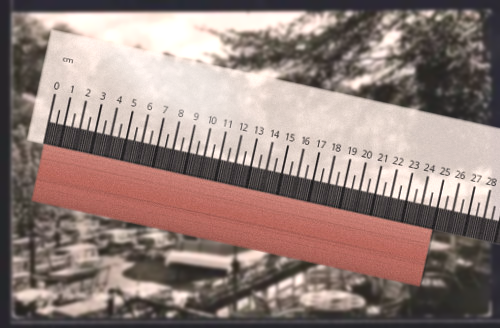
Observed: 25 cm
